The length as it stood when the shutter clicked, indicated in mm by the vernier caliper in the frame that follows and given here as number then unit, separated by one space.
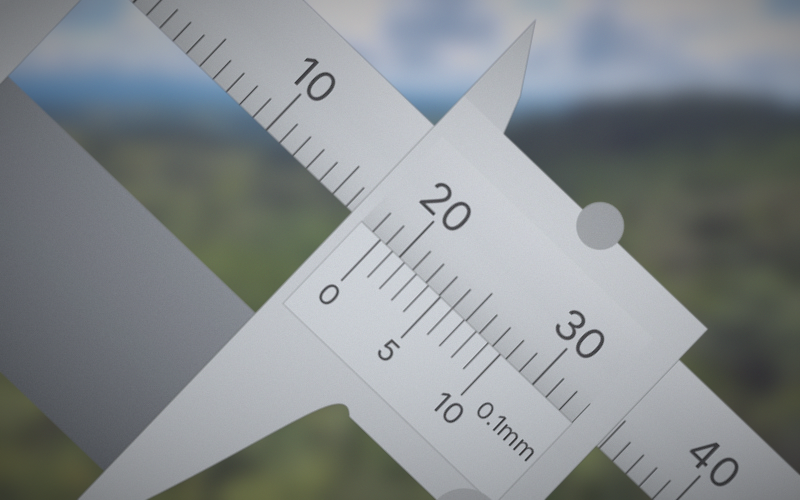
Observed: 18.6 mm
